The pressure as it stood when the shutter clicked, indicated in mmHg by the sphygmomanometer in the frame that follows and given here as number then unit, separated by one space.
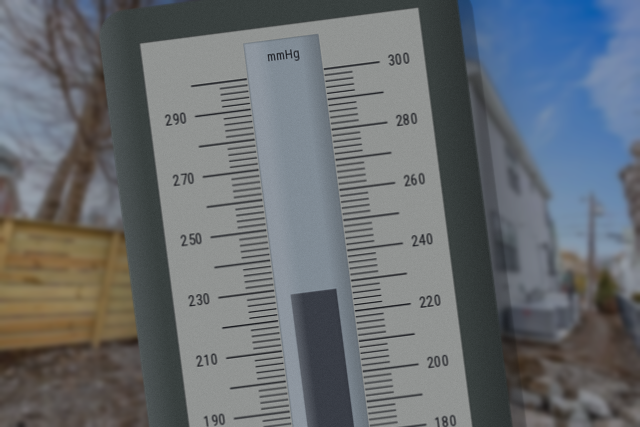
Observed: 228 mmHg
